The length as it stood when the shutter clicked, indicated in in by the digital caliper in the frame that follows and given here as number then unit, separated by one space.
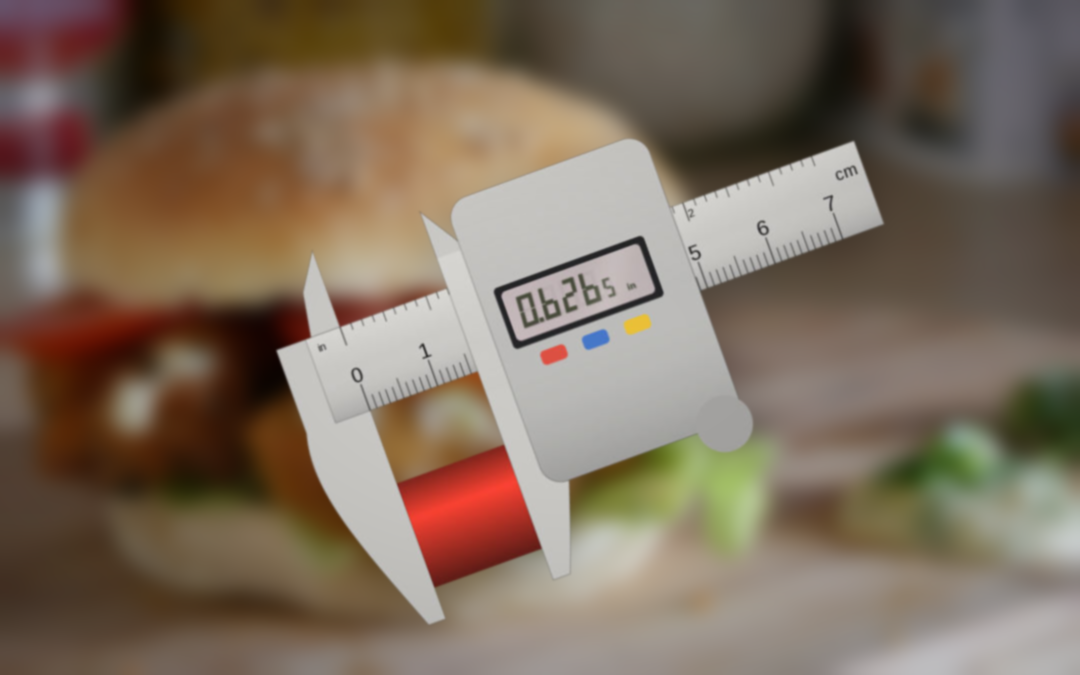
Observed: 0.6265 in
